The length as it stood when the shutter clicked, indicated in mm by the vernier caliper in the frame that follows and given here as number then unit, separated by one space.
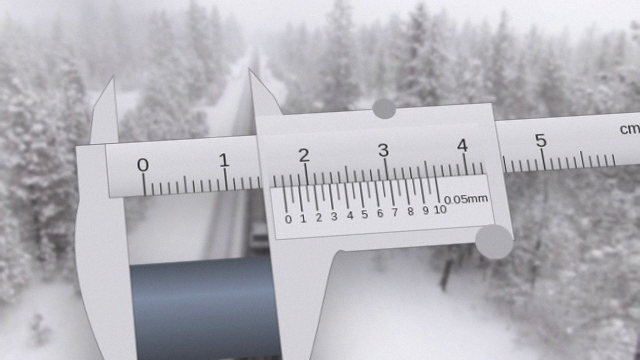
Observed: 17.0 mm
